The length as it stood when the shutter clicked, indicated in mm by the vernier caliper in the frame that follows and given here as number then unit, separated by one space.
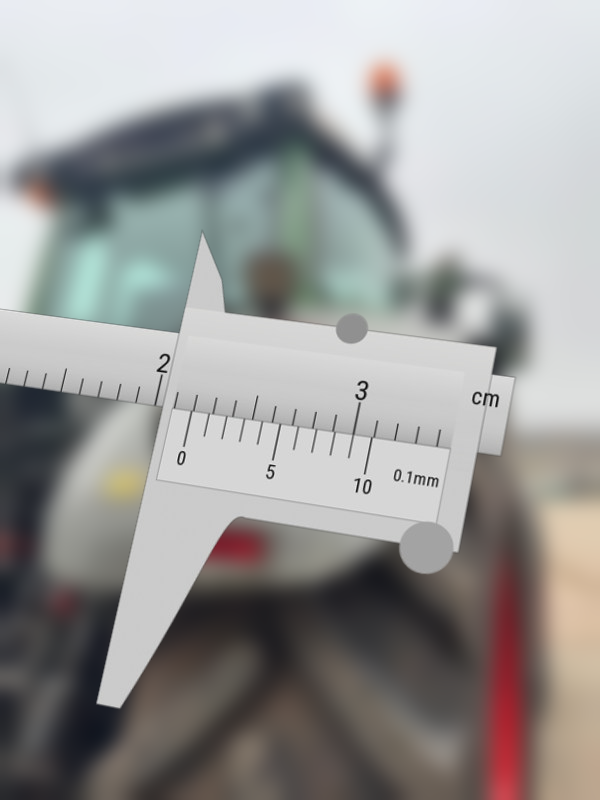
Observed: 21.9 mm
